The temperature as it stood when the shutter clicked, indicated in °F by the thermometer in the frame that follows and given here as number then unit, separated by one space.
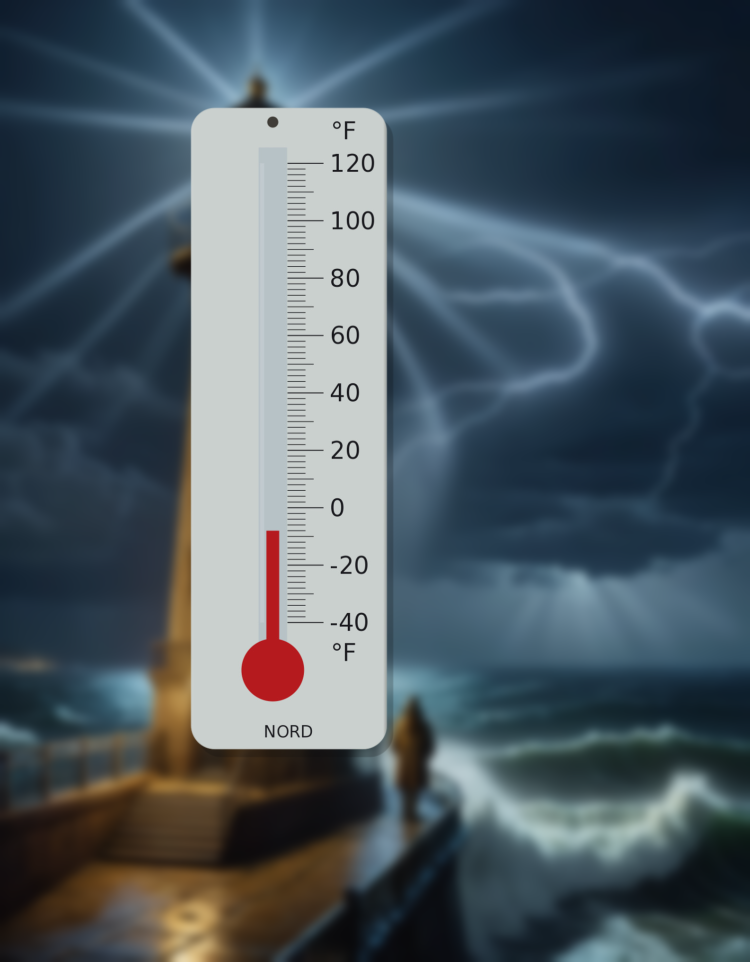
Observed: -8 °F
